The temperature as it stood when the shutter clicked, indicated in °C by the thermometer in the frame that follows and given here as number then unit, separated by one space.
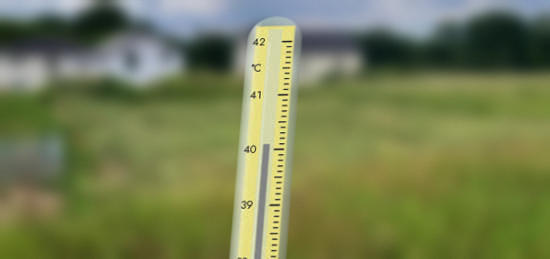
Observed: 40.1 °C
